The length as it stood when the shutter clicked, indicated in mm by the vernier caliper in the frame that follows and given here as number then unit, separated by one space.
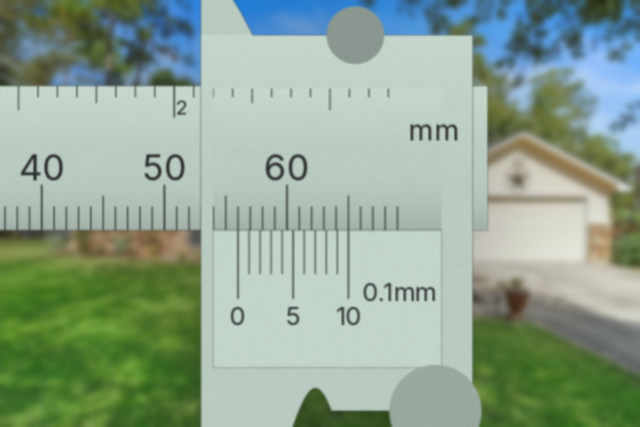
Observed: 56.0 mm
